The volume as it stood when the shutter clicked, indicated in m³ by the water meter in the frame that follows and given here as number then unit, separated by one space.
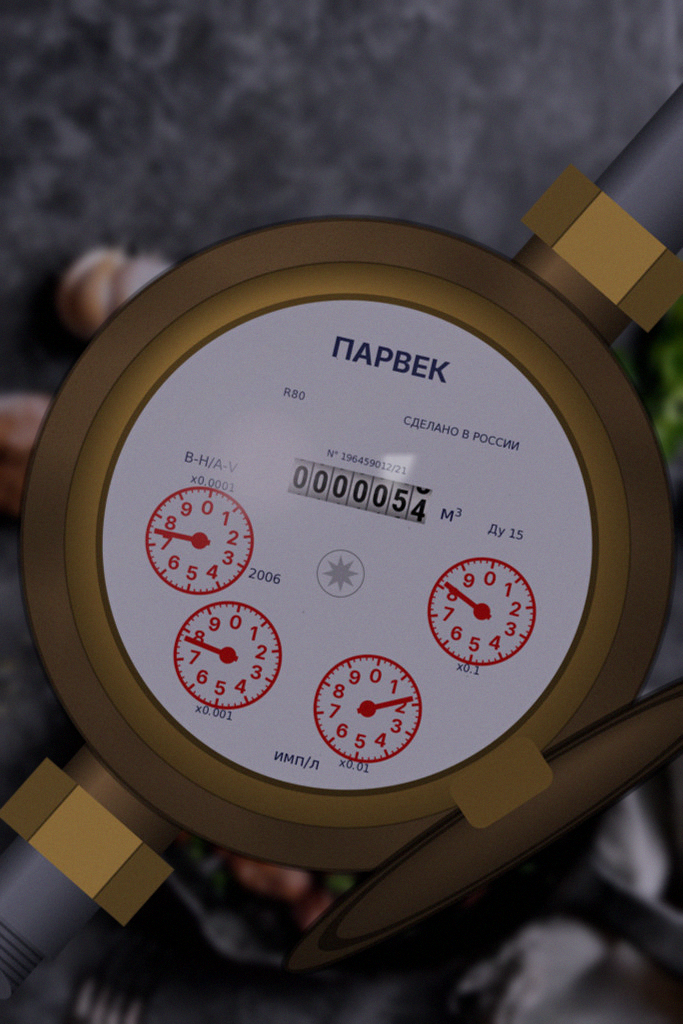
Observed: 53.8177 m³
